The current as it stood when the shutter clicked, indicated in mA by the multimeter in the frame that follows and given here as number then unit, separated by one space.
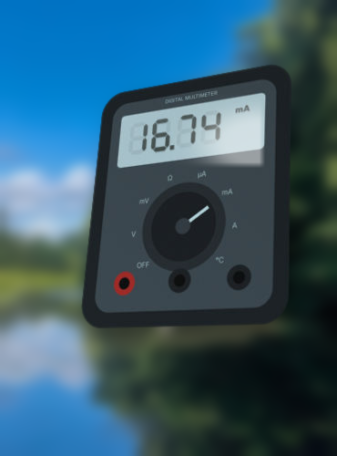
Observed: 16.74 mA
